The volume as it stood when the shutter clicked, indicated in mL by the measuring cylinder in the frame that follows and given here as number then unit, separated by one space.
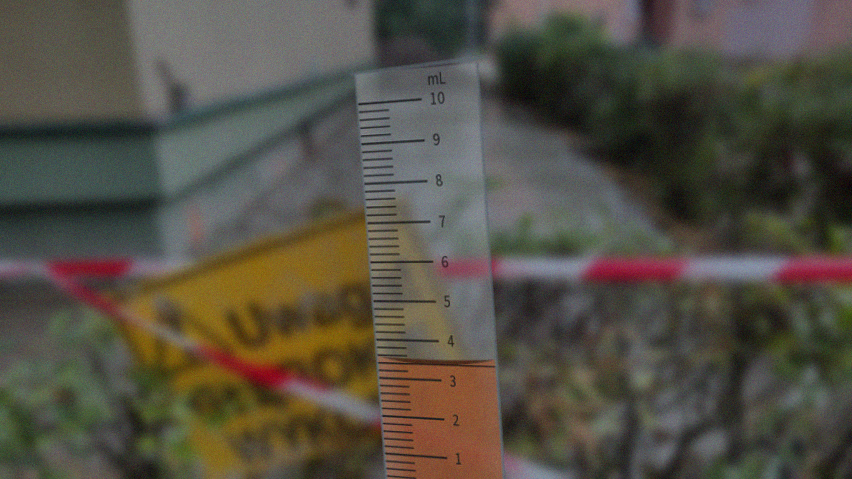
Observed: 3.4 mL
